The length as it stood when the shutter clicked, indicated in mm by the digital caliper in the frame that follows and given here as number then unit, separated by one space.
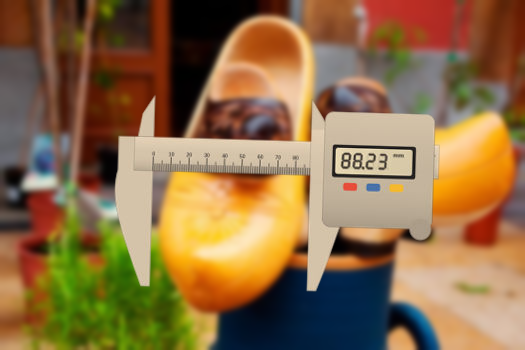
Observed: 88.23 mm
